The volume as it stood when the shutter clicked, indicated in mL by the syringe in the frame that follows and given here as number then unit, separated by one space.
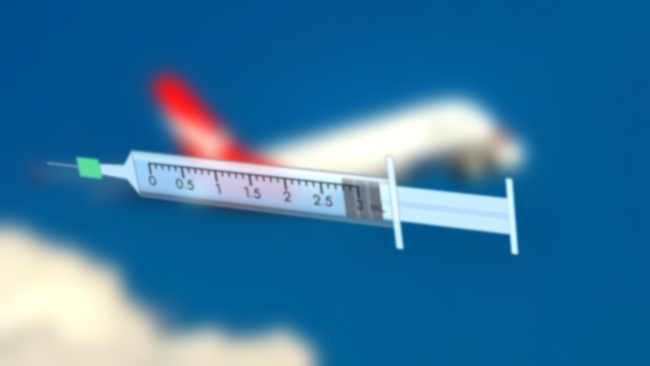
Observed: 2.8 mL
